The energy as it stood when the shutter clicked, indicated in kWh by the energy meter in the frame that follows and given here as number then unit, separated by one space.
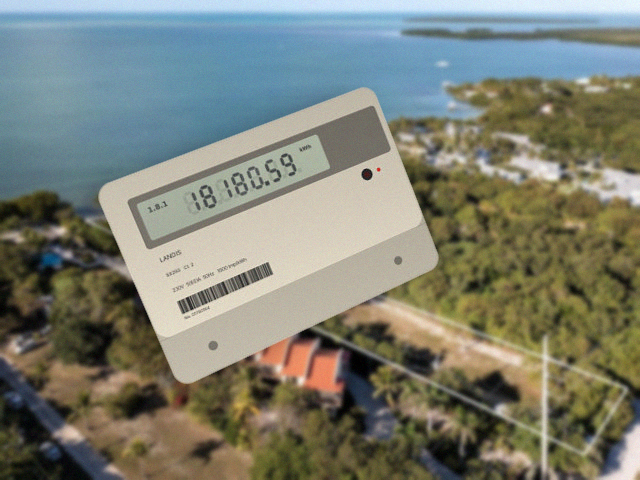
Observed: 18180.59 kWh
